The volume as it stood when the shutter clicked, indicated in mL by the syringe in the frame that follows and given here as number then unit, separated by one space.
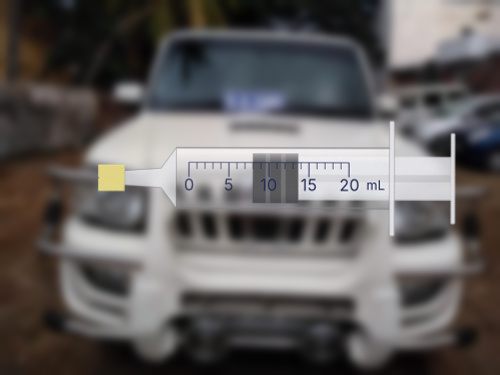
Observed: 8 mL
